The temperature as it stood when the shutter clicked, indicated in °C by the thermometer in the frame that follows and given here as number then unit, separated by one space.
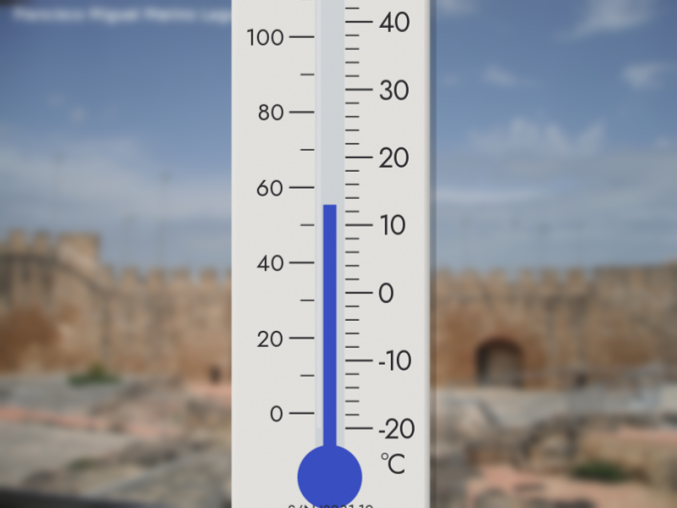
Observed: 13 °C
